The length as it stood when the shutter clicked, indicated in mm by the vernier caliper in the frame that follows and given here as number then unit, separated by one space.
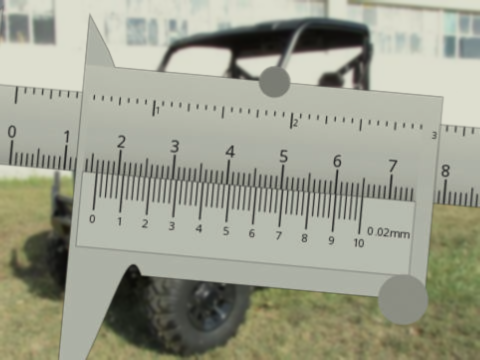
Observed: 16.0 mm
